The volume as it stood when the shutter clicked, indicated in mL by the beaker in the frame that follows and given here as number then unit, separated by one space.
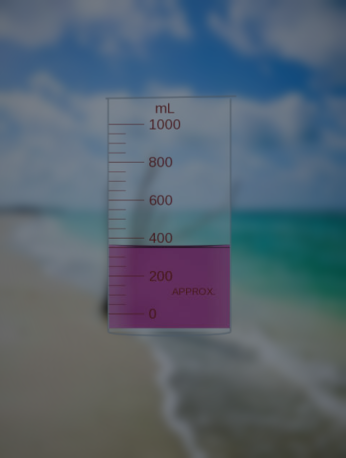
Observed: 350 mL
